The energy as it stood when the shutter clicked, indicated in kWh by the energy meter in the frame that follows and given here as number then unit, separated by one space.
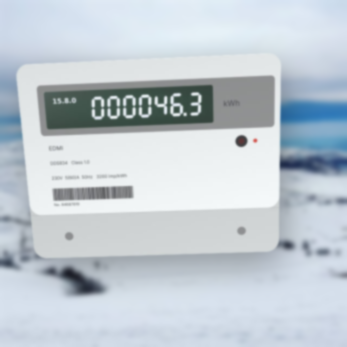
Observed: 46.3 kWh
